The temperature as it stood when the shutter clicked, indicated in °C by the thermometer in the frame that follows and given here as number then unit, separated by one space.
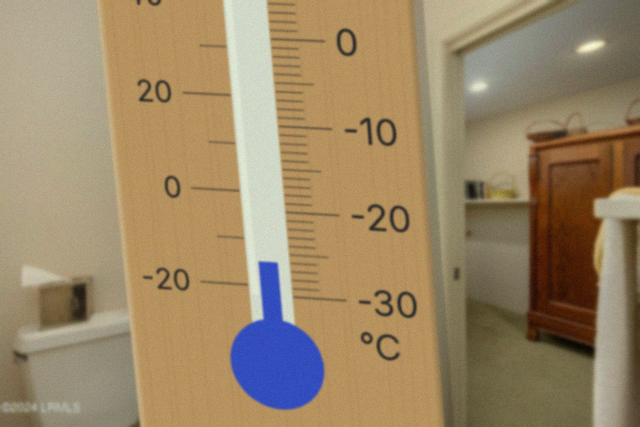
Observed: -26 °C
